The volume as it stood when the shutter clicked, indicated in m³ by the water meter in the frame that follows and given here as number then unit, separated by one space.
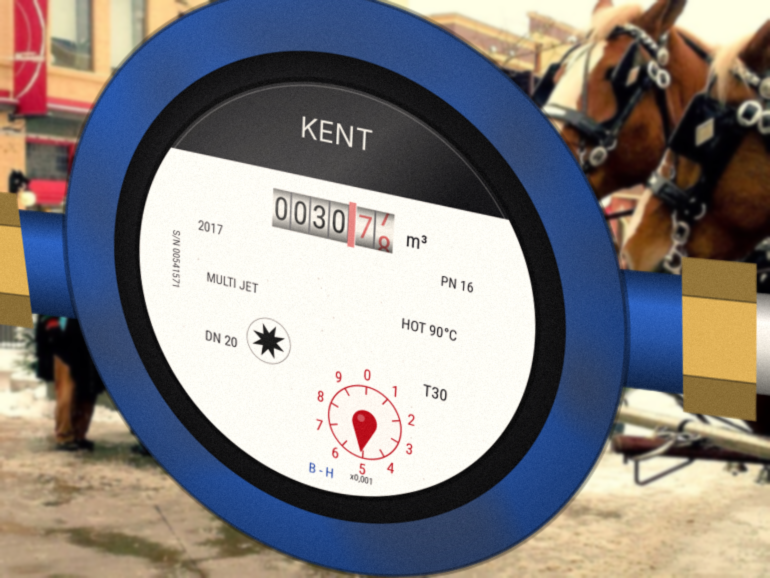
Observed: 30.775 m³
